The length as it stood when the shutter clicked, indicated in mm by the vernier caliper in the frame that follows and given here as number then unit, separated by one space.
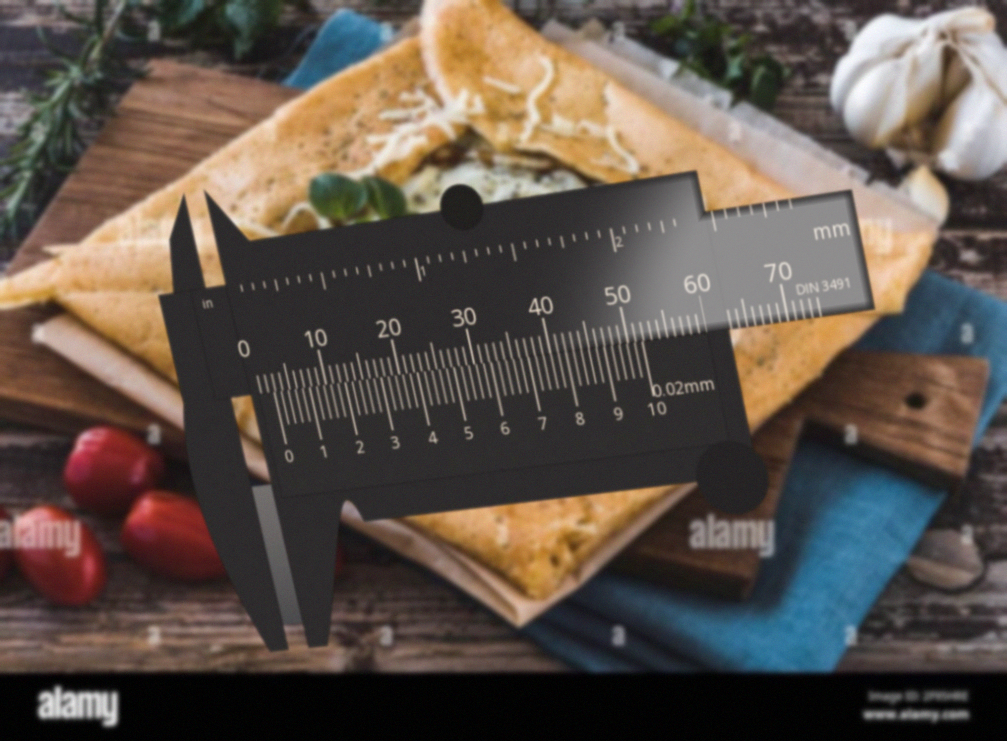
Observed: 2.8 mm
